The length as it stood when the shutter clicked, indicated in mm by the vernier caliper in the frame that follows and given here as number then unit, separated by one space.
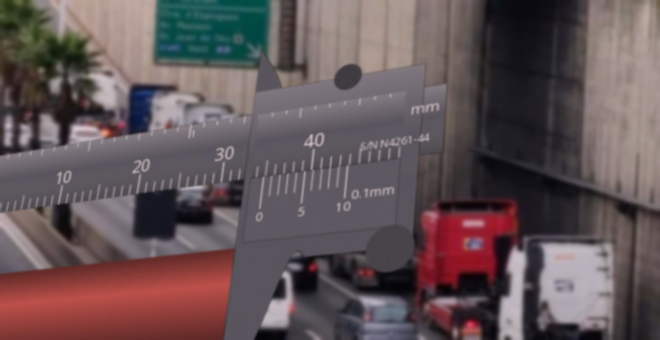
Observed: 34.8 mm
